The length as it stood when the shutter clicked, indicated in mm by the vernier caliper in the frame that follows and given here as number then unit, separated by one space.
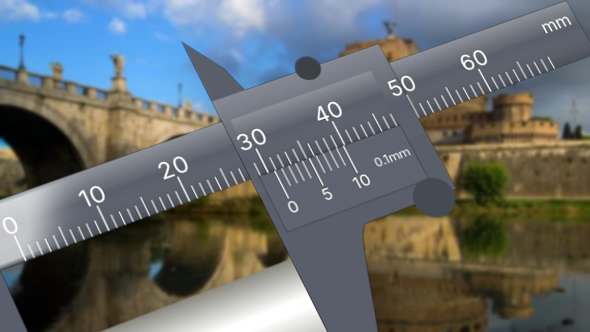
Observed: 30.8 mm
